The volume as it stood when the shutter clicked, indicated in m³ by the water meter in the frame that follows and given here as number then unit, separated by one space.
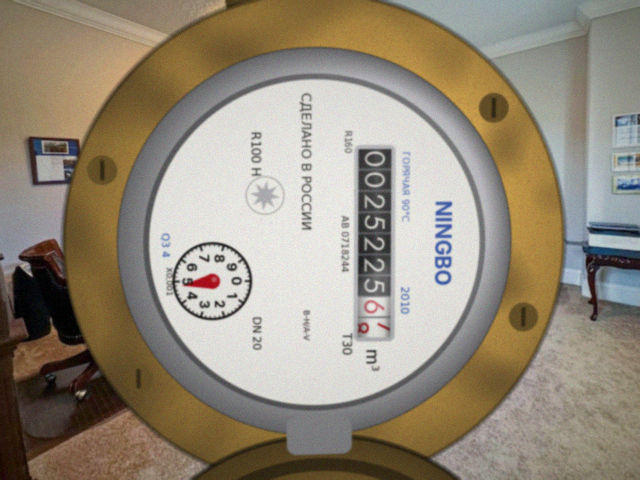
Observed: 25225.674 m³
